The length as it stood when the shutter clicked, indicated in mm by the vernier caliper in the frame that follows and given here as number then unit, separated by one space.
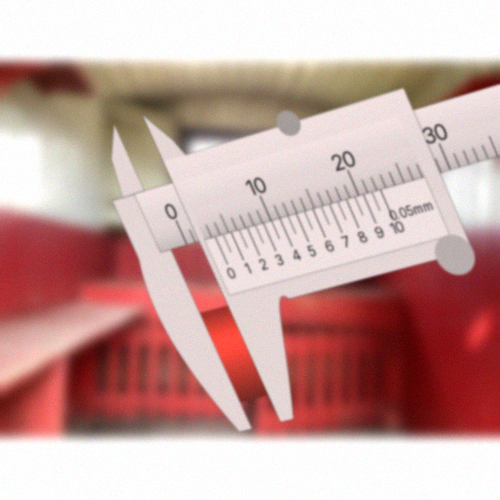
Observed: 3.4 mm
